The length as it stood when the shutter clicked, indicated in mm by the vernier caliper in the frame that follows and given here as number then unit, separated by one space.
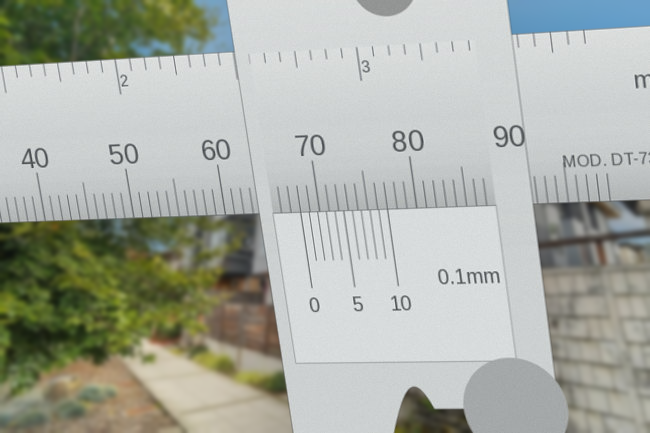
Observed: 68.0 mm
